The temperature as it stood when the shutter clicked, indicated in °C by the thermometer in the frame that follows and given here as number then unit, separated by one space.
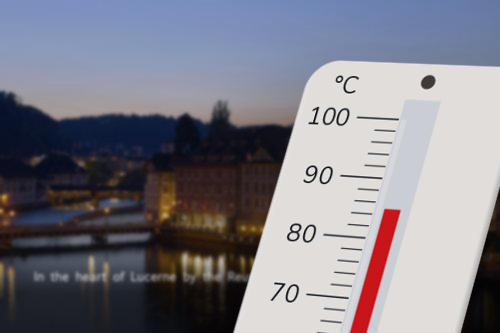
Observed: 85 °C
